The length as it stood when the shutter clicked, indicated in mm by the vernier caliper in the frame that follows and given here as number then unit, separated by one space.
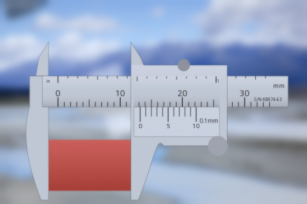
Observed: 13.2 mm
